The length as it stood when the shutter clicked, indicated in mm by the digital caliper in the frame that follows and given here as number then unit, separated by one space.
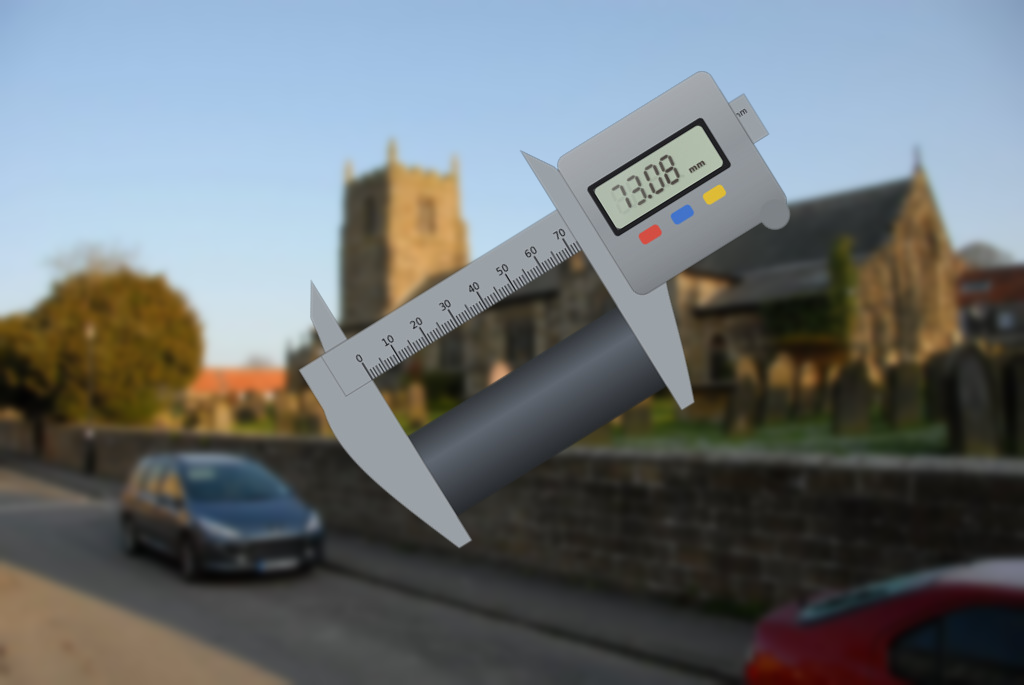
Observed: 73.08 mm
